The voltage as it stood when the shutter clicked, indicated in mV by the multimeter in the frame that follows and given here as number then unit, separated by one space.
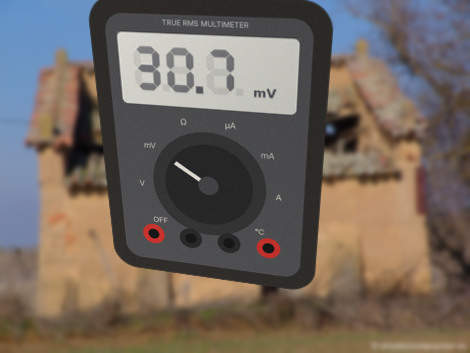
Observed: 30.7 mV
